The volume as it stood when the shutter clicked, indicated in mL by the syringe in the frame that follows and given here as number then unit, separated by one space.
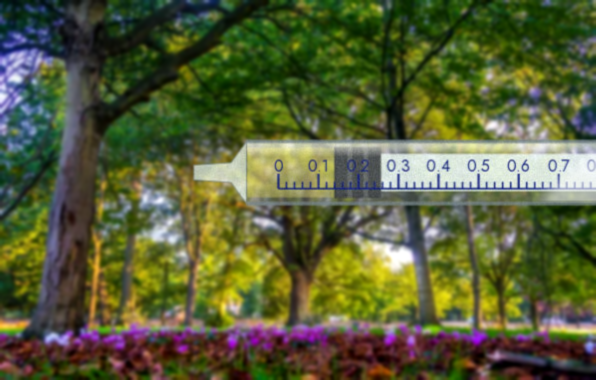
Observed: 0.14 mL
